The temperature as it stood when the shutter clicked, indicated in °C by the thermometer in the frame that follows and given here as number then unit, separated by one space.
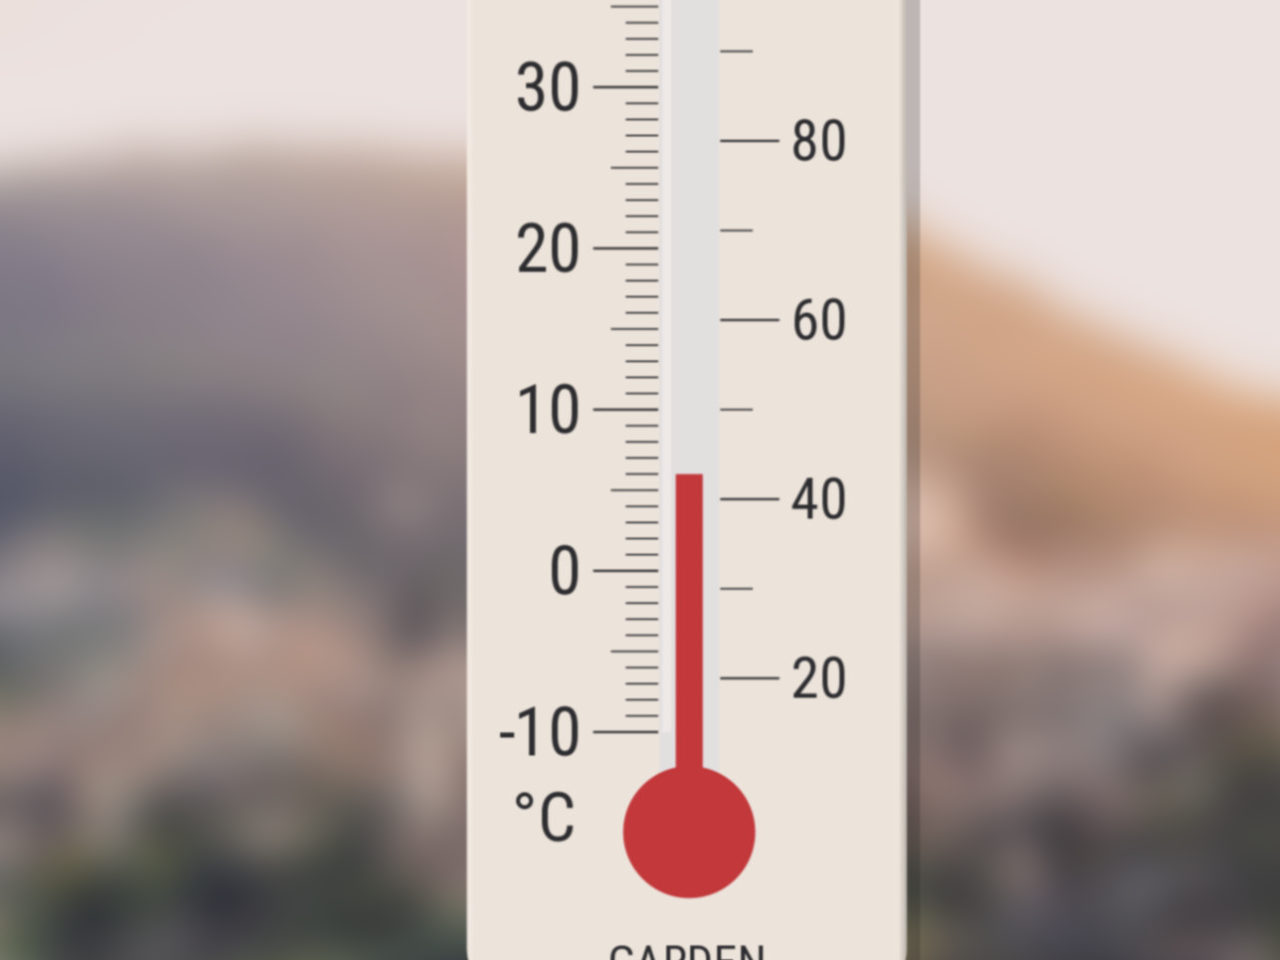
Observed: 6 °C
